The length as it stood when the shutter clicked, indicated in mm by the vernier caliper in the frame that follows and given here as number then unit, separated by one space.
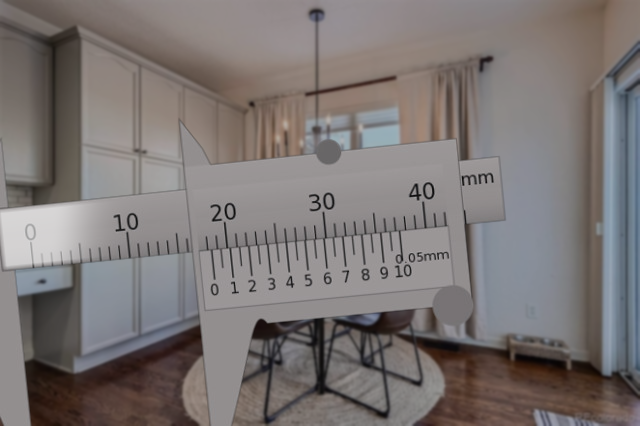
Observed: 18.4 mm
